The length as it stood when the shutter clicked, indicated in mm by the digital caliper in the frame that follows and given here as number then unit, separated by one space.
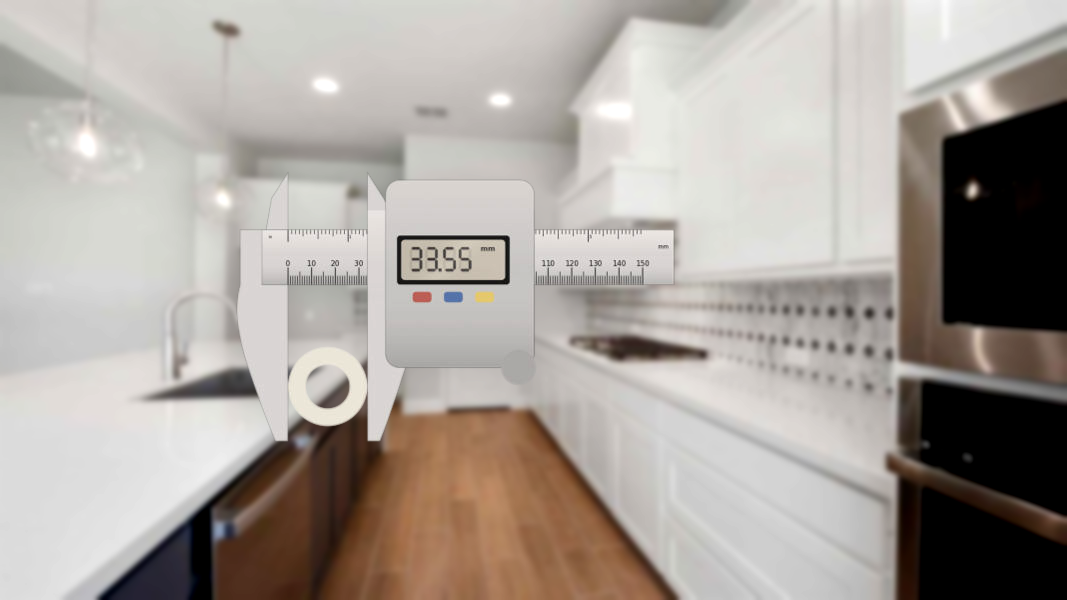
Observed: 33.55 mm
